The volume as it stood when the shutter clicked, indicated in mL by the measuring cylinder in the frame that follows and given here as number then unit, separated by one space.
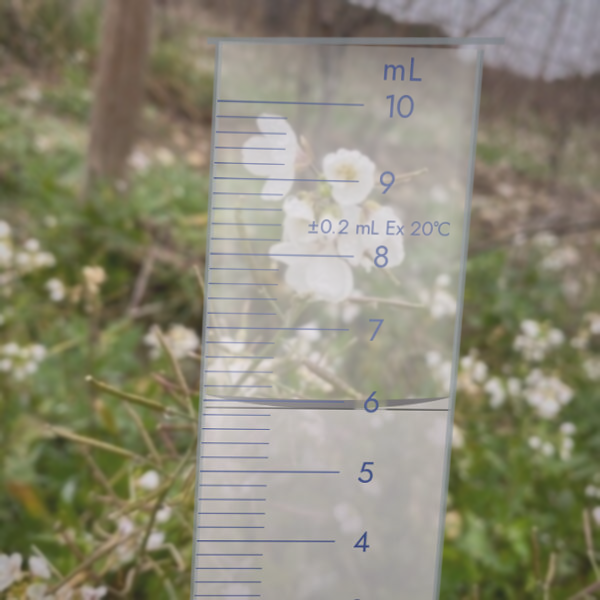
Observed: 5.9 mL
